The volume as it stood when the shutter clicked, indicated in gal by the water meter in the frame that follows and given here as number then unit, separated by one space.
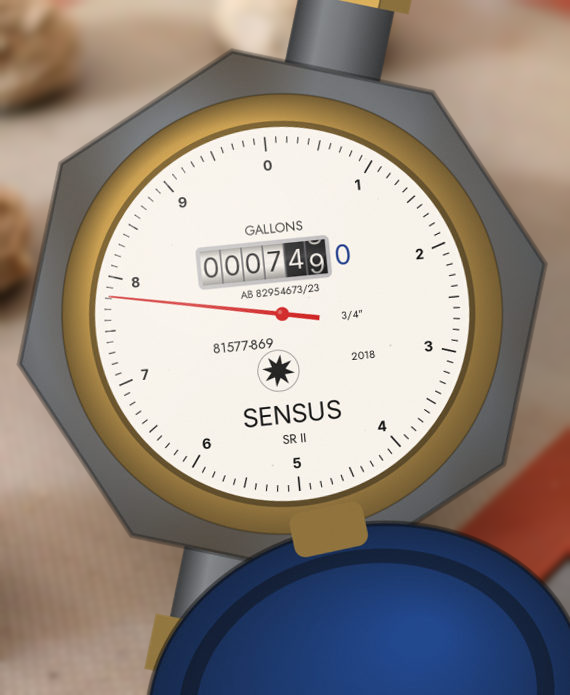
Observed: 7487.8 gal
